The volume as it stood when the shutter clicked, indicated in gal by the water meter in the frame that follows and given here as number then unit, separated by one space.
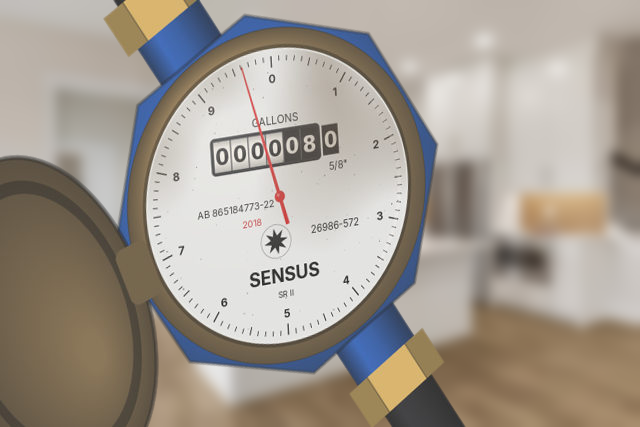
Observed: 79.6 gal
